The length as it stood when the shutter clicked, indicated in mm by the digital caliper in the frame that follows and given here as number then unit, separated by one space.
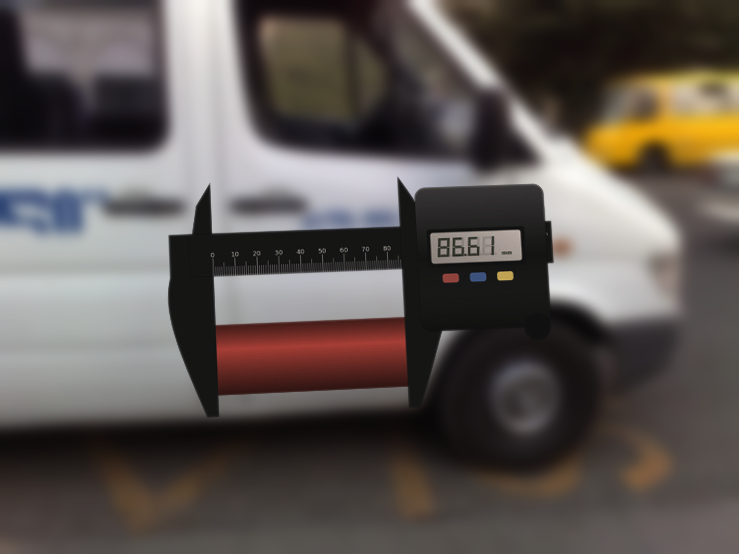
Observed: 86.61 mm
